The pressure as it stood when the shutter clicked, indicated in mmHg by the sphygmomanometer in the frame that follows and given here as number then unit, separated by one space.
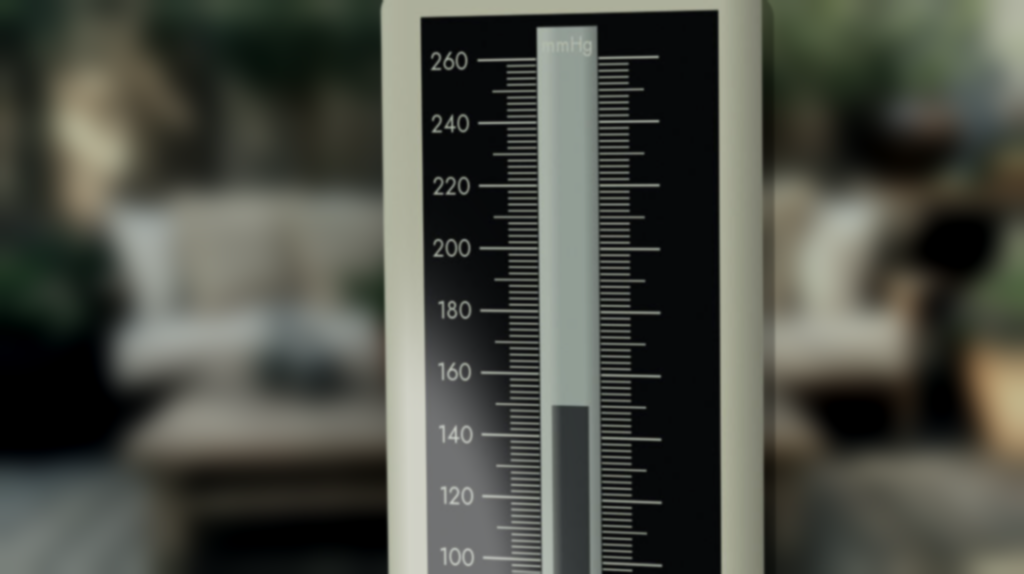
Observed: 150 mmHg
